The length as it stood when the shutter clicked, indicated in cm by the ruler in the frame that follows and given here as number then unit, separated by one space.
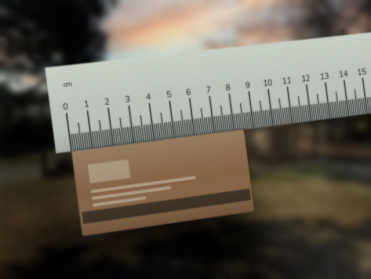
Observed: 8.5 cm
